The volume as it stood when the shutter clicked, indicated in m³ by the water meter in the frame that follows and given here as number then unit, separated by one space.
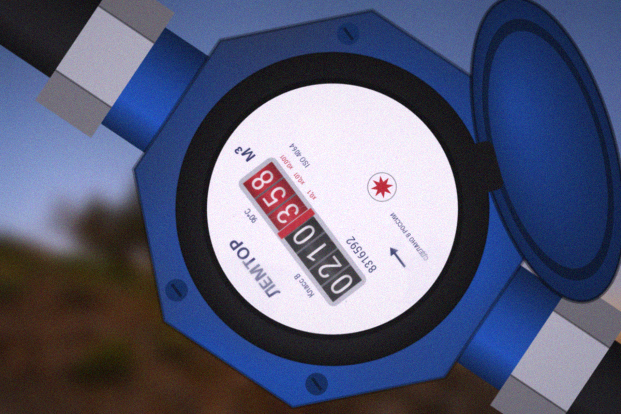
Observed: 210.358 m³
